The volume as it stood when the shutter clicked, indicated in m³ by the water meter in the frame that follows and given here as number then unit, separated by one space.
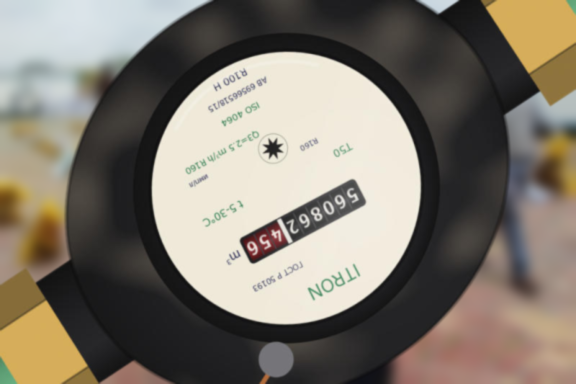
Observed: 560862.456 m³
